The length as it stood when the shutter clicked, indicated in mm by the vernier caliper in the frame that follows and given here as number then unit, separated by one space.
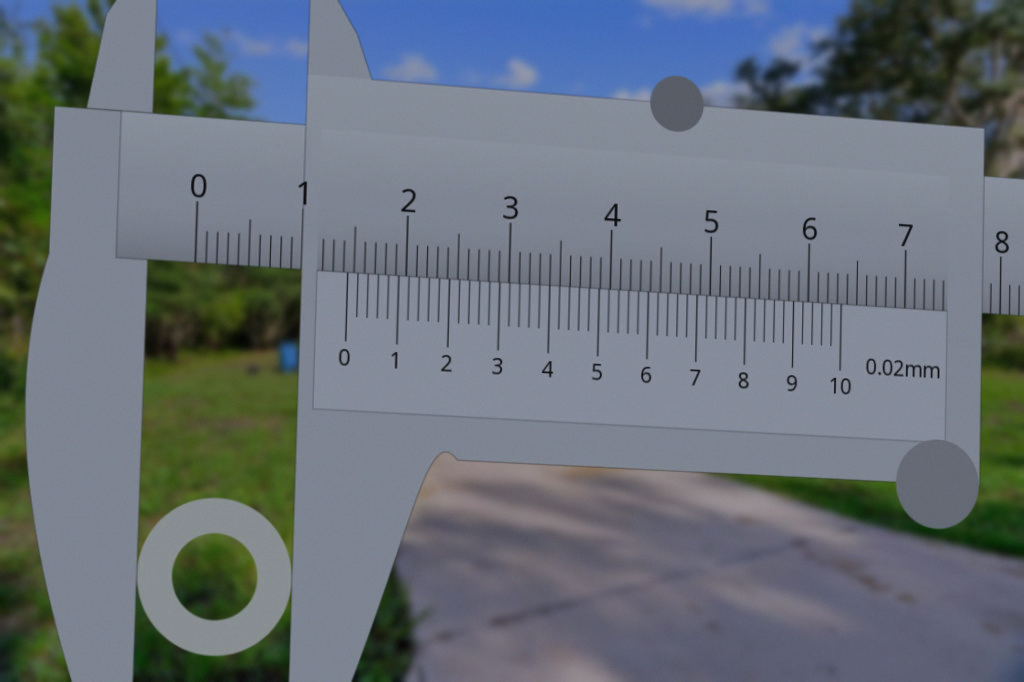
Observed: 14.4 mm
